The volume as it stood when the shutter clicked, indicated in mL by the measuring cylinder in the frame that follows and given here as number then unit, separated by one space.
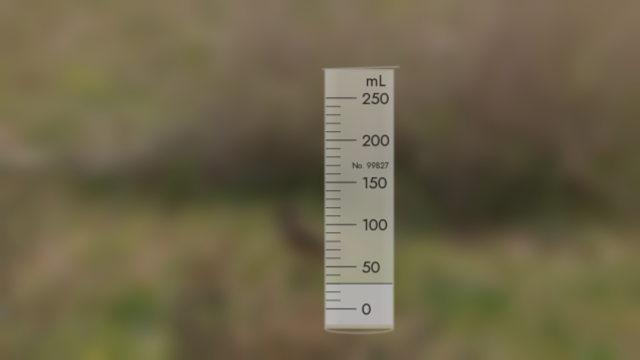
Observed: 30 mL
